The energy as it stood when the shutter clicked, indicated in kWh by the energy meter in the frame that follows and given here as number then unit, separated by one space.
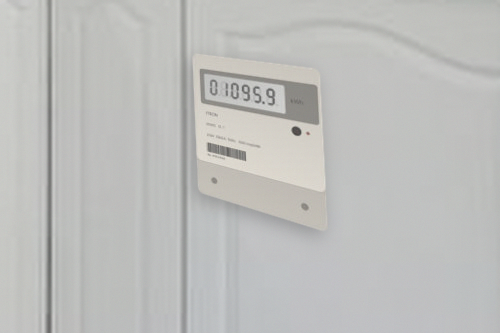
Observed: 1095.9 kWh
